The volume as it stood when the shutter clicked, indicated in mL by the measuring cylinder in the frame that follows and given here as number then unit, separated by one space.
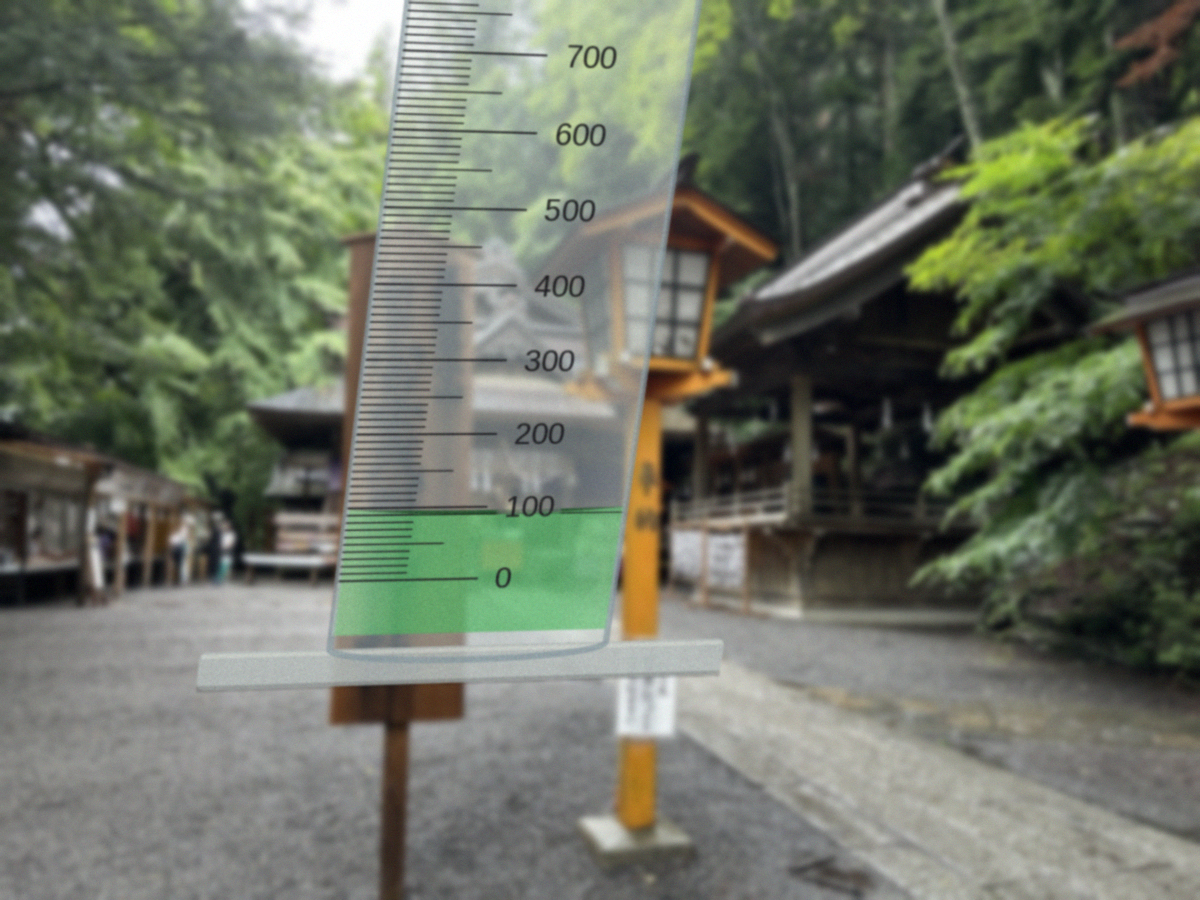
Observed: 90 mL
